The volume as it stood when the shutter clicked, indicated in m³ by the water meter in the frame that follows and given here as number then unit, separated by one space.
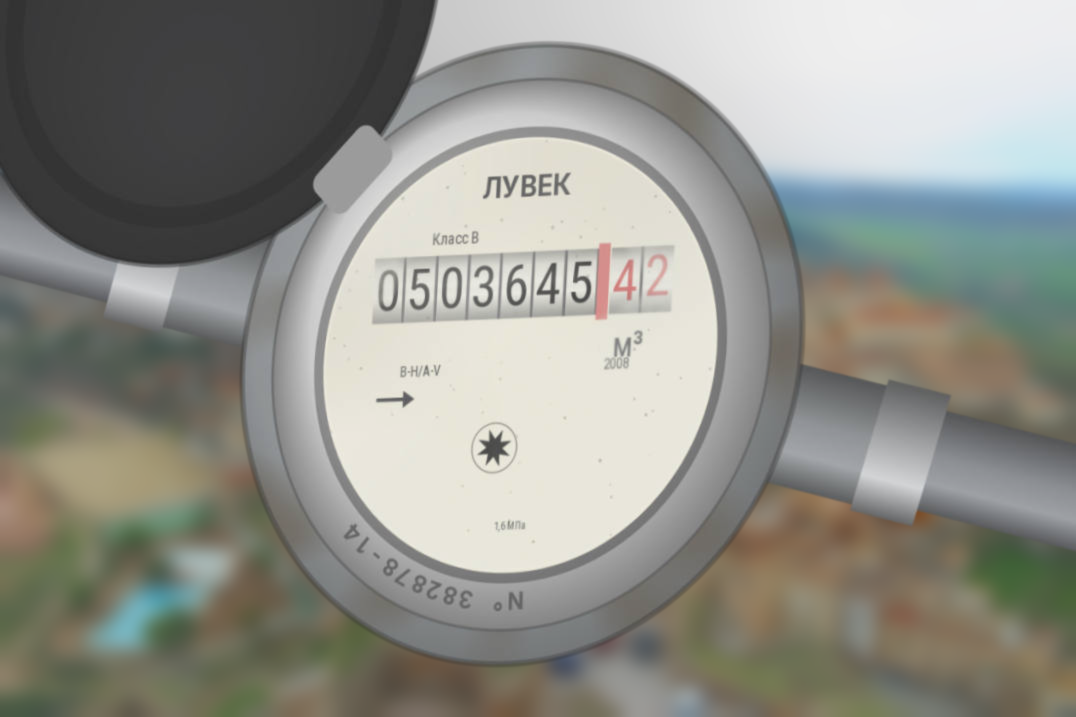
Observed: 503645.42 m³
